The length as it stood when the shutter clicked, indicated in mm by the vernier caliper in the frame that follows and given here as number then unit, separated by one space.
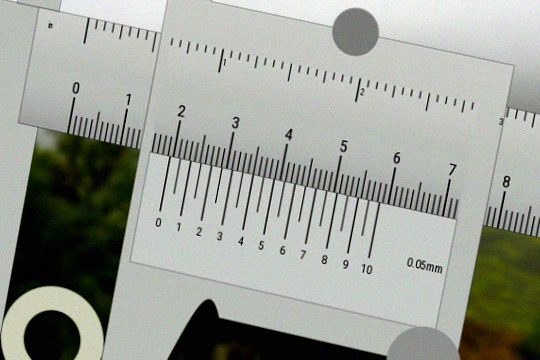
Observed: 19.4 mm
